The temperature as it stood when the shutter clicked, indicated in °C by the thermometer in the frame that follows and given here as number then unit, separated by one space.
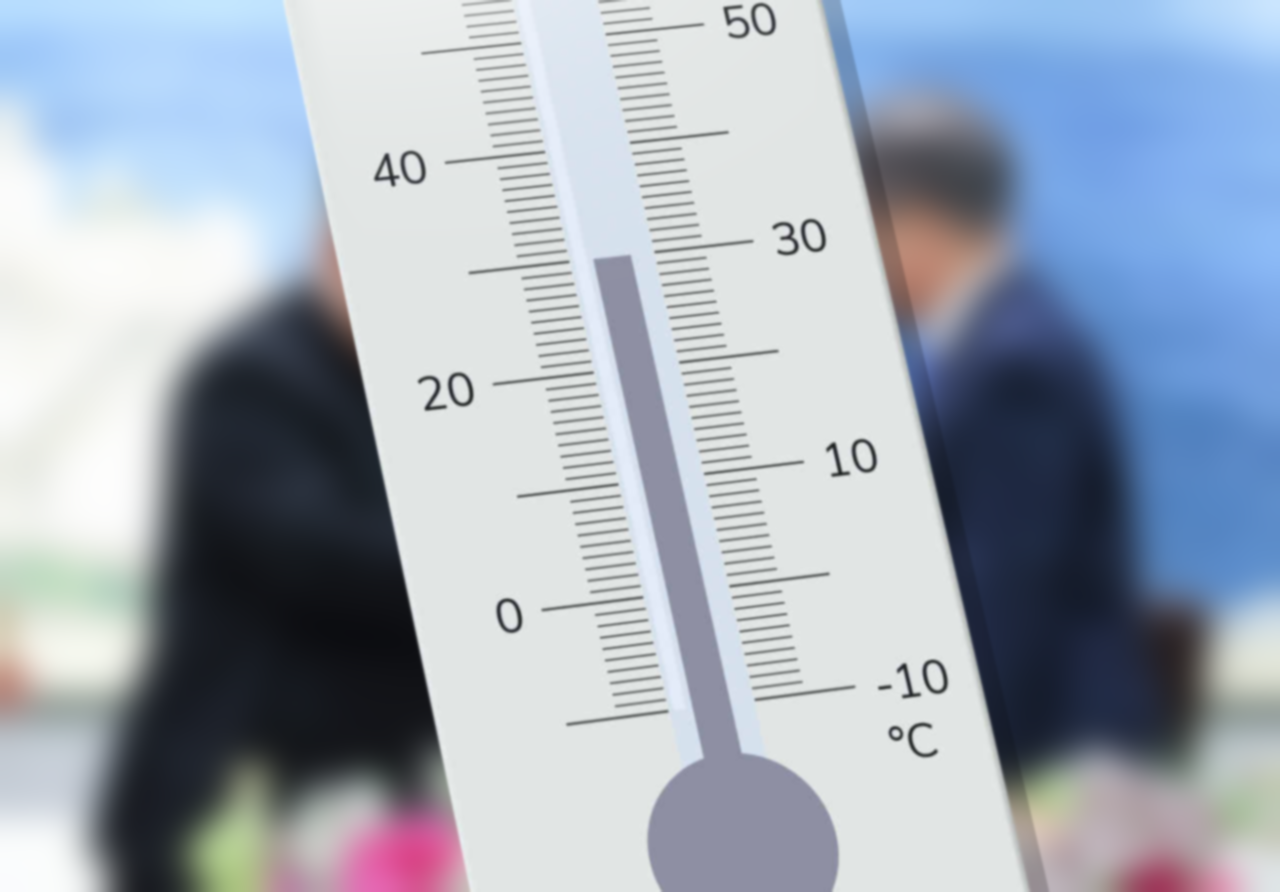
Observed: 30 °C
